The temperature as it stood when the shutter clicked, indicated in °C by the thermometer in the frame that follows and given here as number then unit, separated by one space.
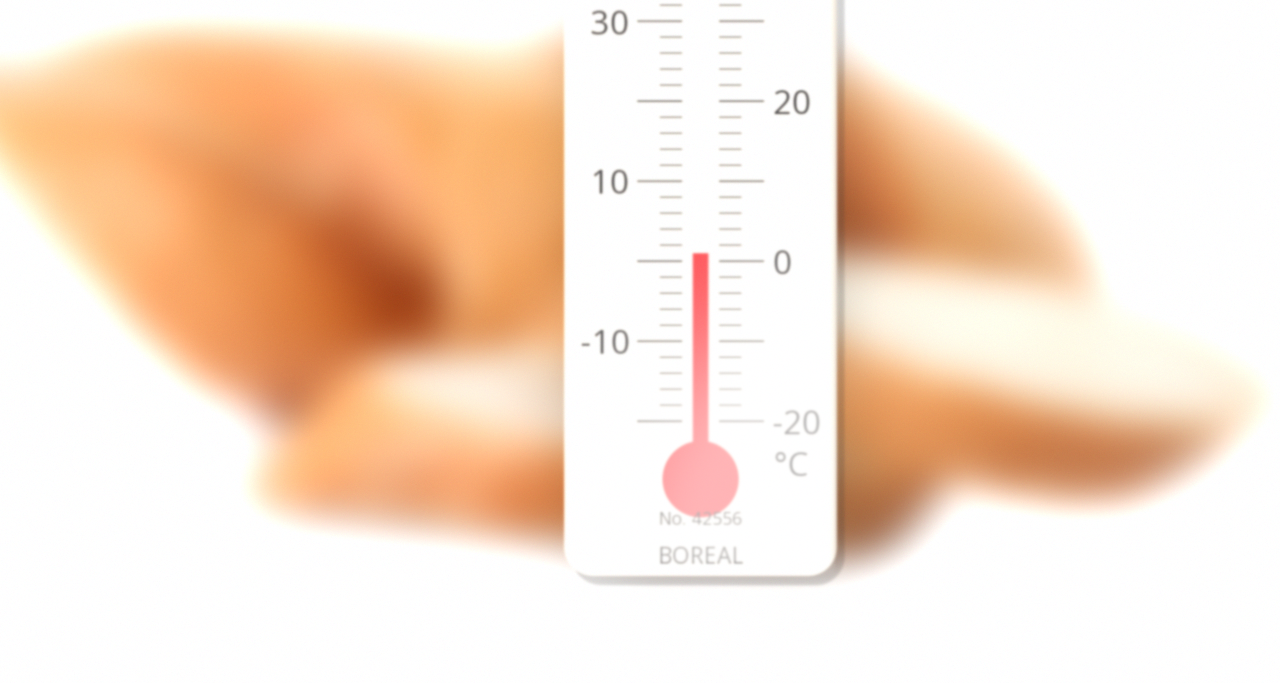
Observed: 1 °C
